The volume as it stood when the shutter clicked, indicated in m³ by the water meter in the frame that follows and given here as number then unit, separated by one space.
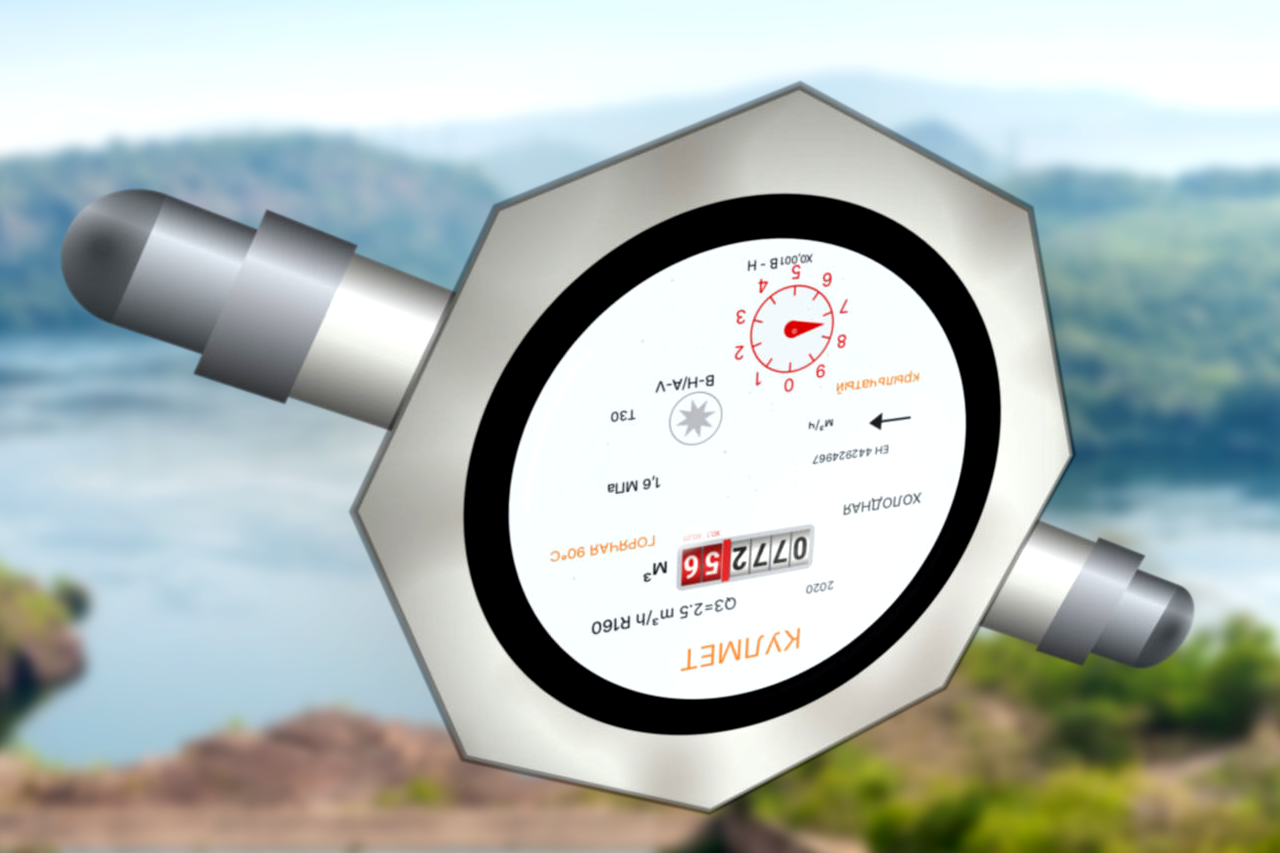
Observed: 772.567 m³
